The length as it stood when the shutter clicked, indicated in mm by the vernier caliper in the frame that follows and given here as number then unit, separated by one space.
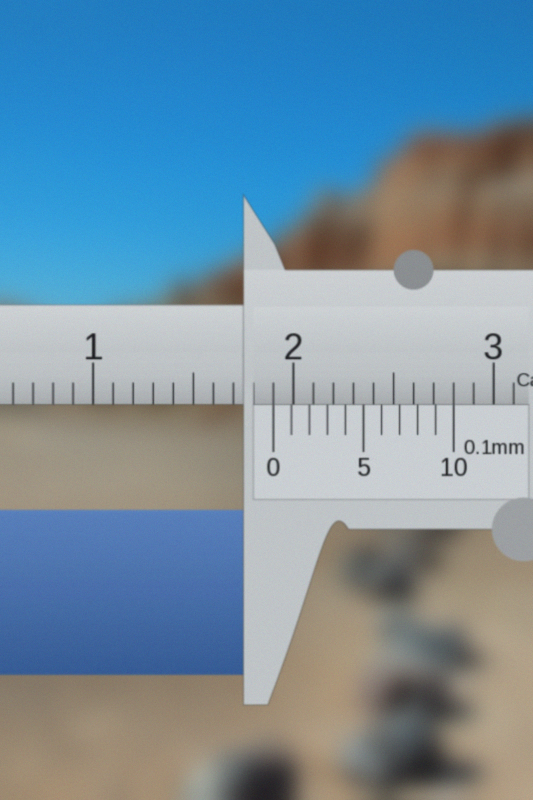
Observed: 19.0 mm
